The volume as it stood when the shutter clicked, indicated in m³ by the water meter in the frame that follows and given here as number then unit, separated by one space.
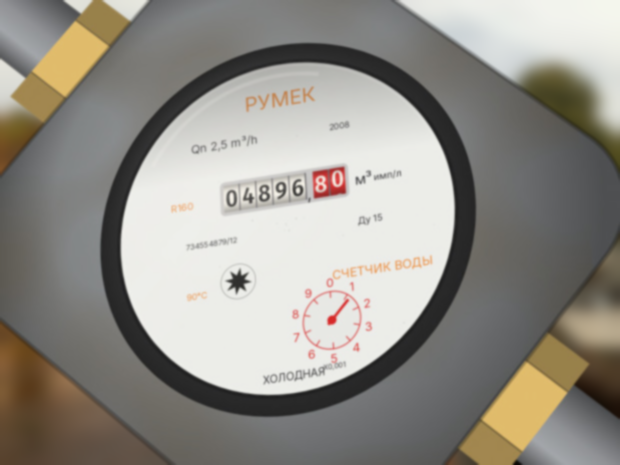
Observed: 4896.801 m³
